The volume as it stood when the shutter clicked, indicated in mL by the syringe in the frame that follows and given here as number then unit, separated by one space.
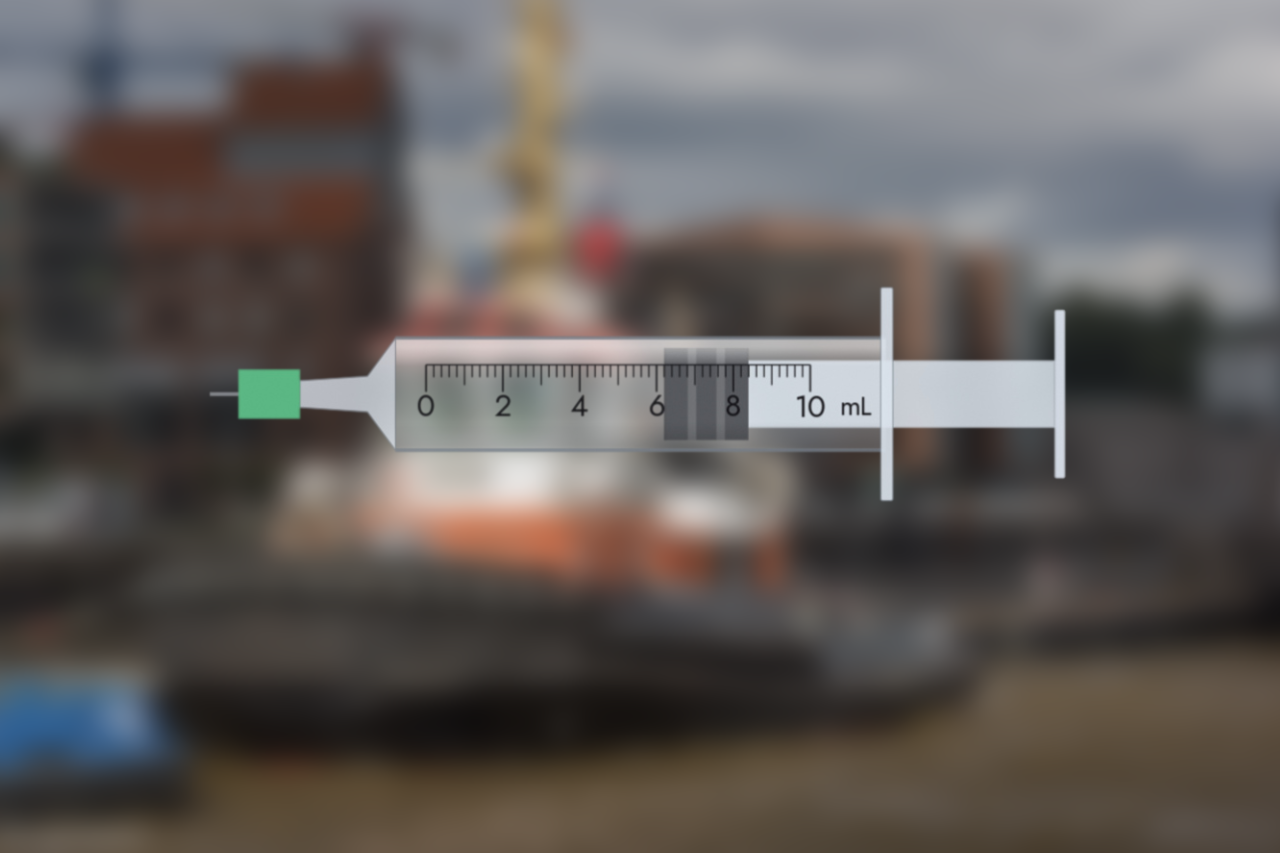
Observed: 6.2 mL
